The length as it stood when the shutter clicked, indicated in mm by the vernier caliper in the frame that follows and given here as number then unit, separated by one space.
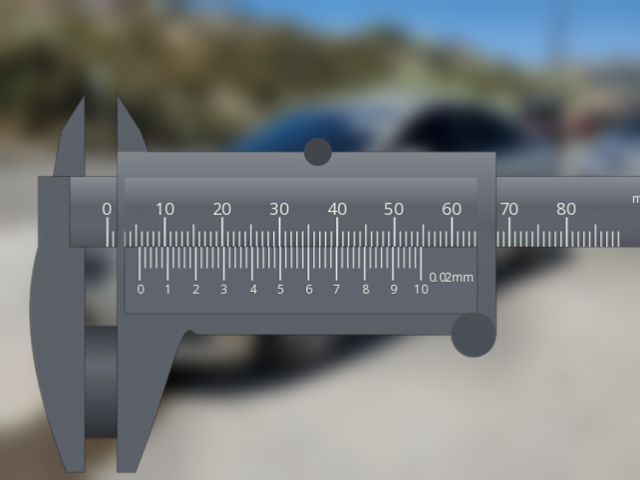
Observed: 5.6 mm
